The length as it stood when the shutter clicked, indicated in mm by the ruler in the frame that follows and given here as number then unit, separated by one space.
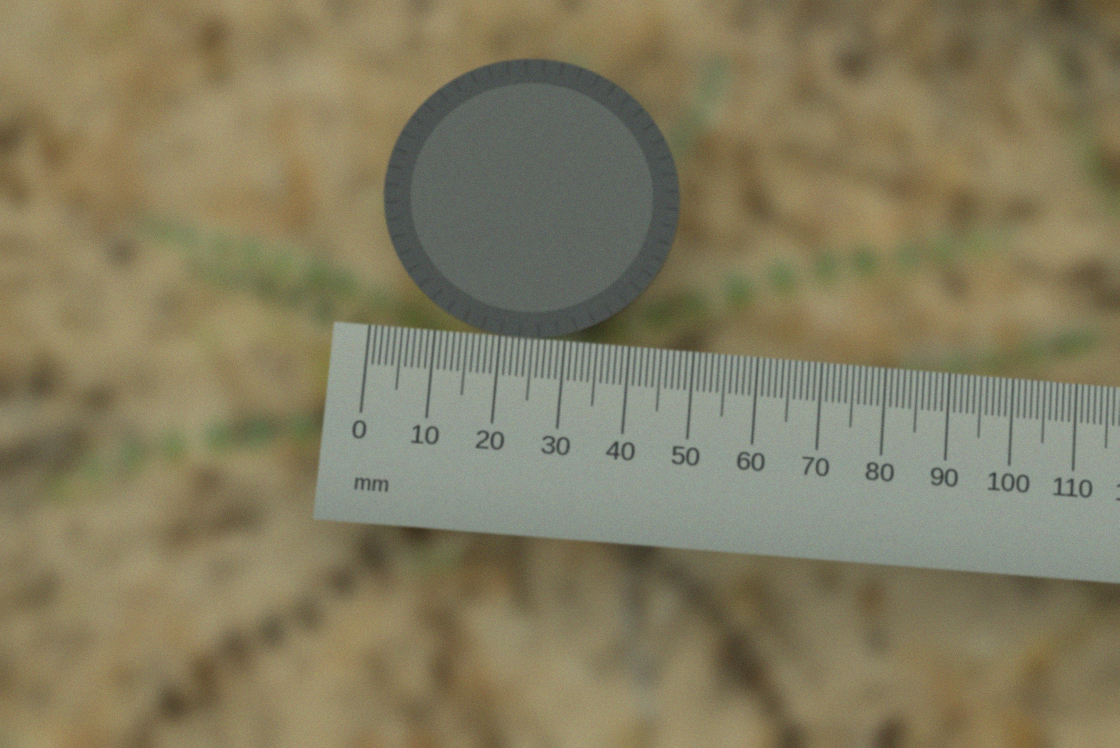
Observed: 46 mm
